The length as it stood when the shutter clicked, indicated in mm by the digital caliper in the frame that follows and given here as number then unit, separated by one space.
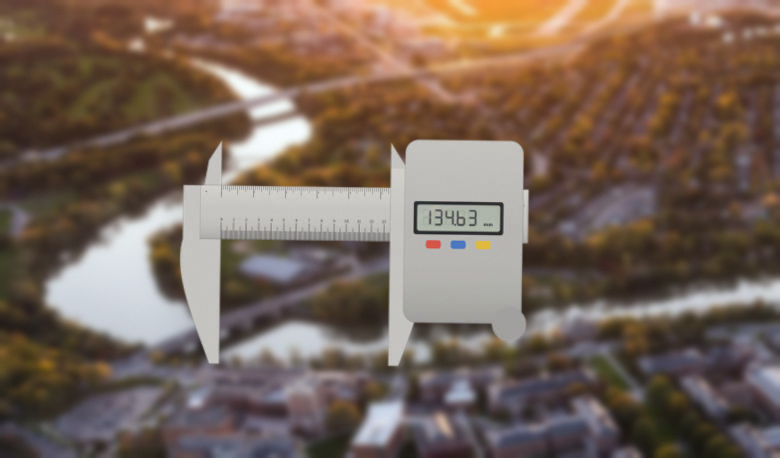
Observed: 134.63 mm
